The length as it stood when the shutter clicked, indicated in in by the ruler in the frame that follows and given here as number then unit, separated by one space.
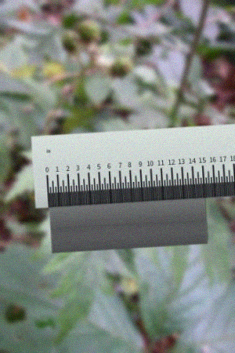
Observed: 15 in
